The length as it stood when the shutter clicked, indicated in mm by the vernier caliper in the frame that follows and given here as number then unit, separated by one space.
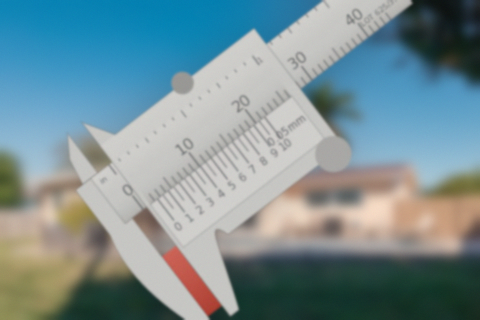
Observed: 2.5 mm
